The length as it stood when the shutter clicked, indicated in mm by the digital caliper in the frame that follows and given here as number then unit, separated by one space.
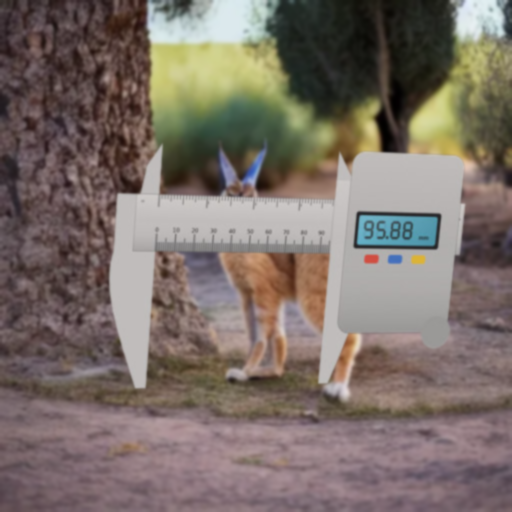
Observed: 95.88 mm
